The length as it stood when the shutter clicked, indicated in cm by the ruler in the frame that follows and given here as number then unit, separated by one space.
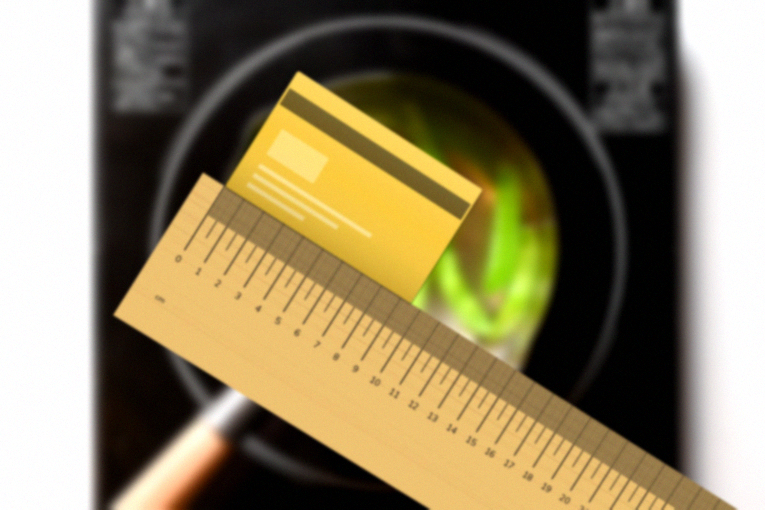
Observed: 9.5 cm
